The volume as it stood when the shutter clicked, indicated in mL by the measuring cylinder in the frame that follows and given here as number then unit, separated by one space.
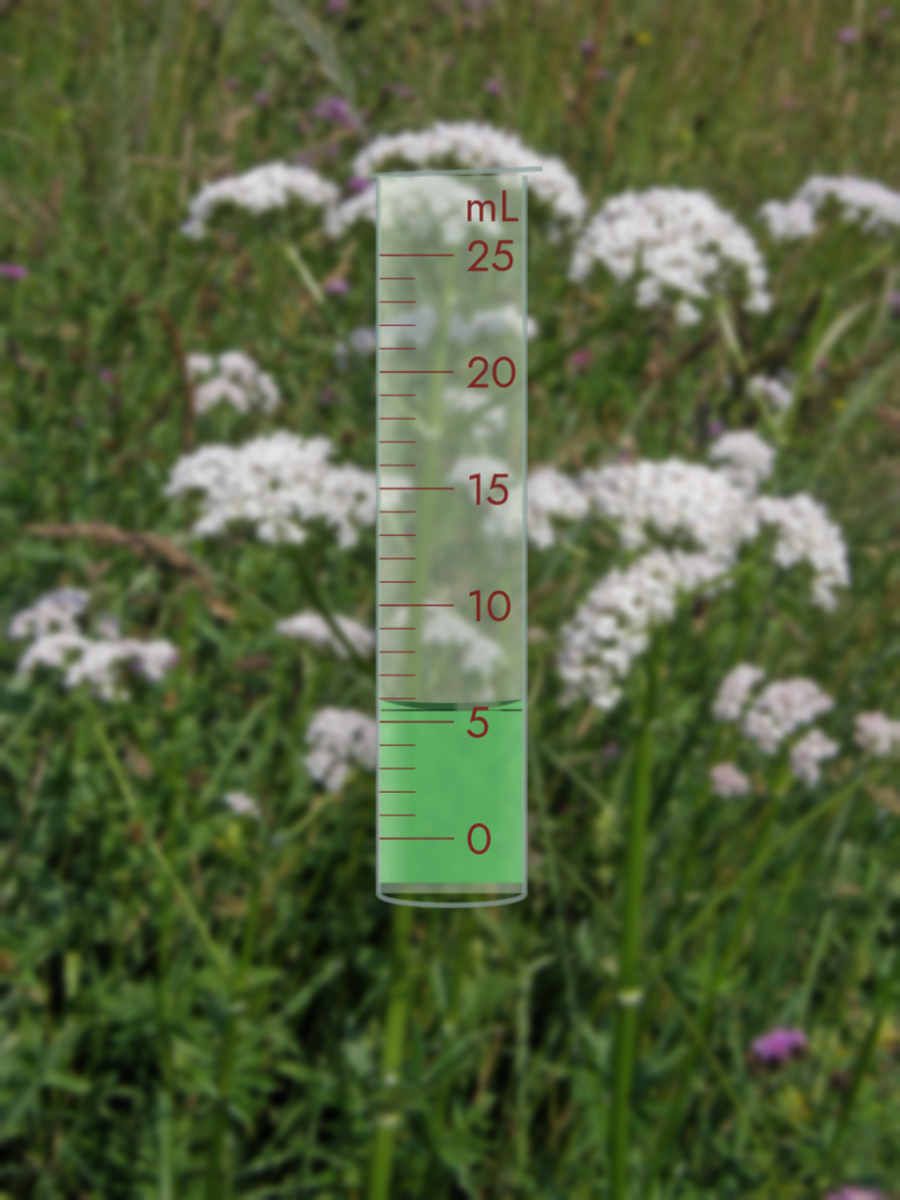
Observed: 5.5 mL
